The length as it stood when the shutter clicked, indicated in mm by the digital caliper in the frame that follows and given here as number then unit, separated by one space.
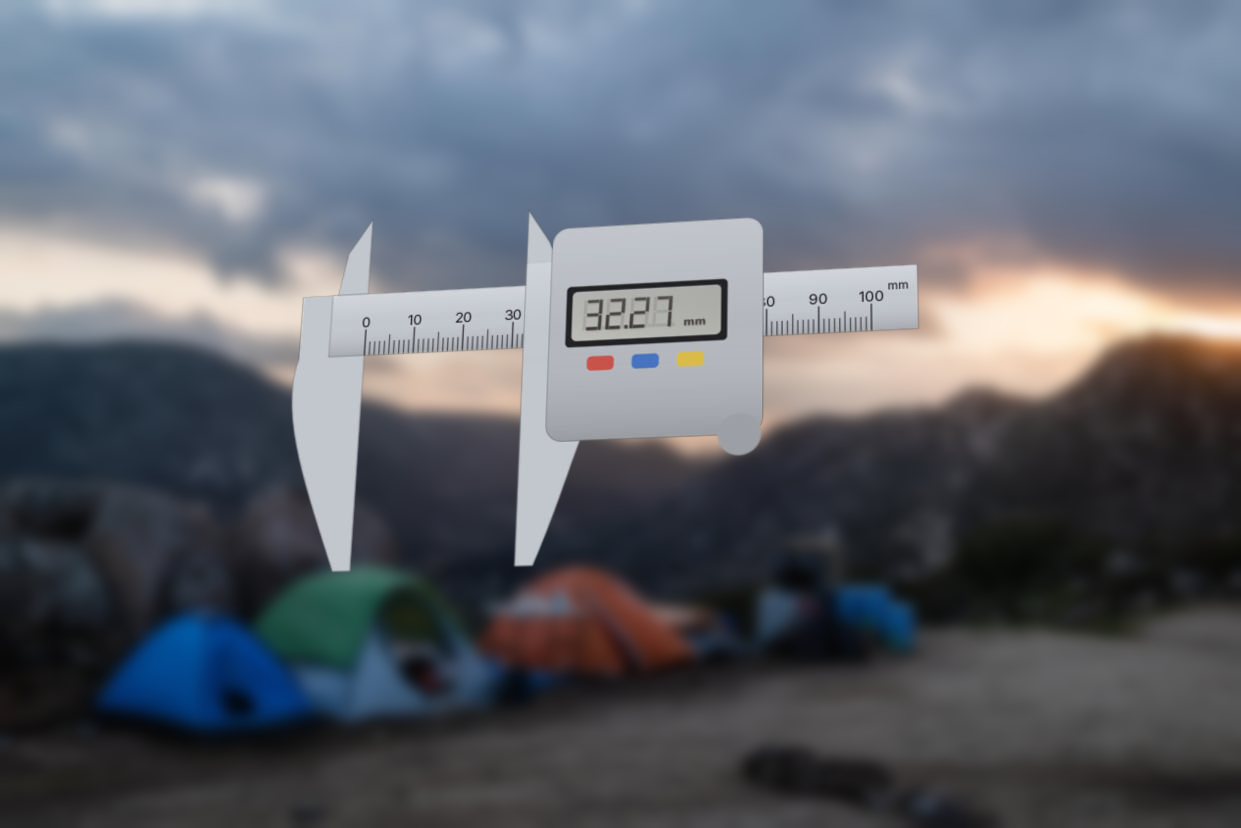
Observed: 32.27 mm
